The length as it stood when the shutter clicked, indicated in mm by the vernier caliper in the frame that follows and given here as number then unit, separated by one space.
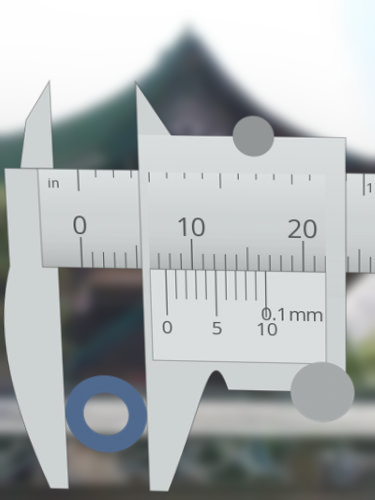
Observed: 7.6 mm
